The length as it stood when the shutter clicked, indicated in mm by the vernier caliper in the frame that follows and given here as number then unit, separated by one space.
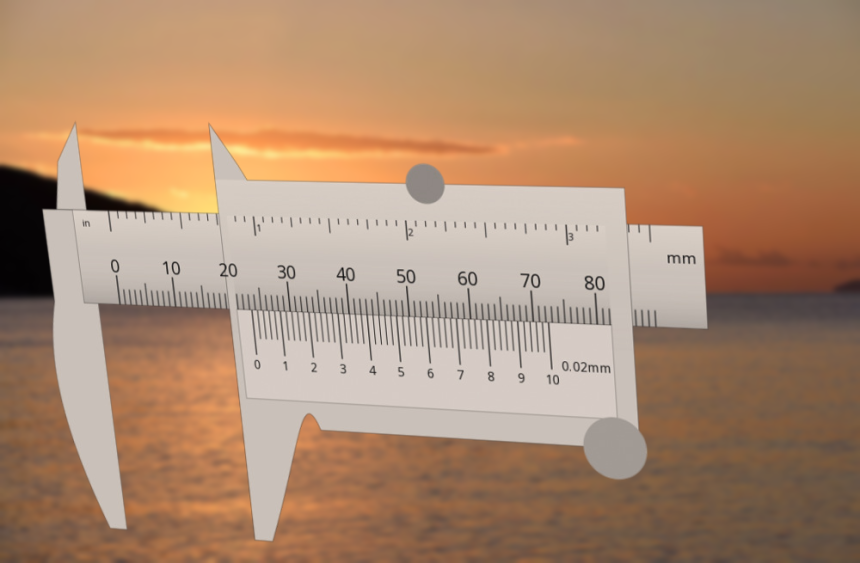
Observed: 23.4 mm
